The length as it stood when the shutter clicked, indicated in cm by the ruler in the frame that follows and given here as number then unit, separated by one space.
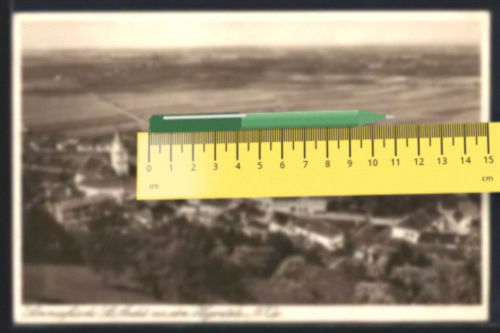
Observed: 11 cm
